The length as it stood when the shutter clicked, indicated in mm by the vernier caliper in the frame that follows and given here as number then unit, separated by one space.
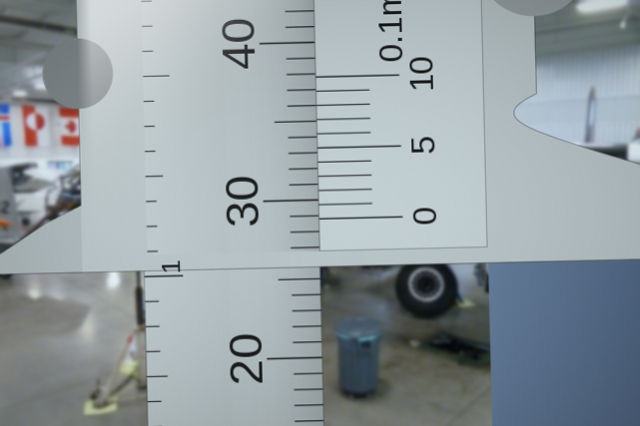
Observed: 28.8 mm
